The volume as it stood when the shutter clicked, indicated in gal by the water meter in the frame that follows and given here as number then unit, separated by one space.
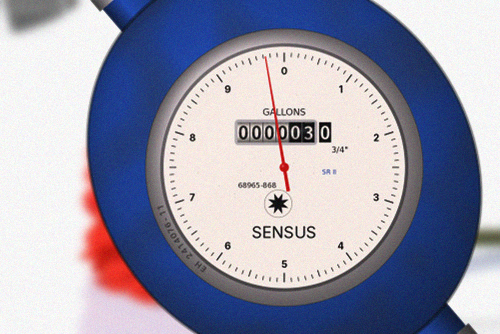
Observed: 29.7 gal
